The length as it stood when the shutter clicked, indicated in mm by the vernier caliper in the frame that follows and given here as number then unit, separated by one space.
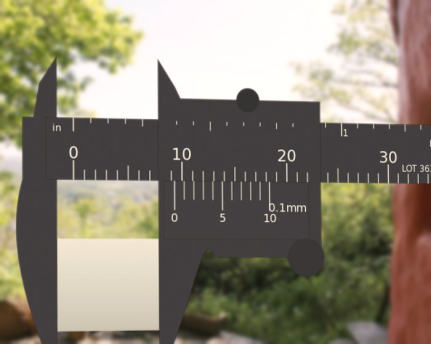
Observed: 9.3 mm
